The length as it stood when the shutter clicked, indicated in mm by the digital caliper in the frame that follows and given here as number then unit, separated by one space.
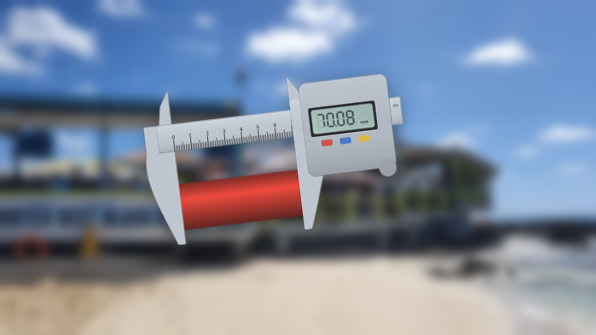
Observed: 70.08 mm
